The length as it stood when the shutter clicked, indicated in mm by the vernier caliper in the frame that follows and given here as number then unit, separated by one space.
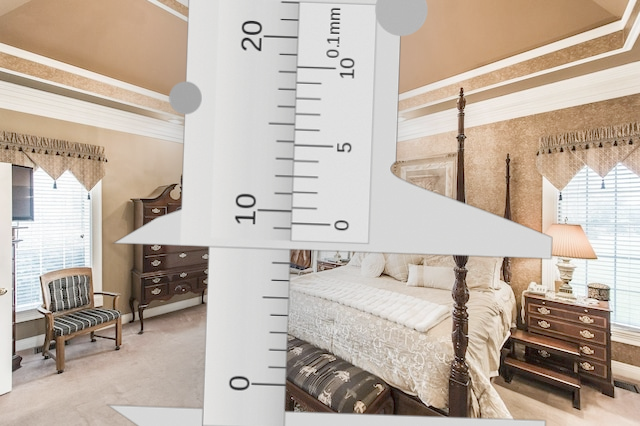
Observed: 9.3 mm
